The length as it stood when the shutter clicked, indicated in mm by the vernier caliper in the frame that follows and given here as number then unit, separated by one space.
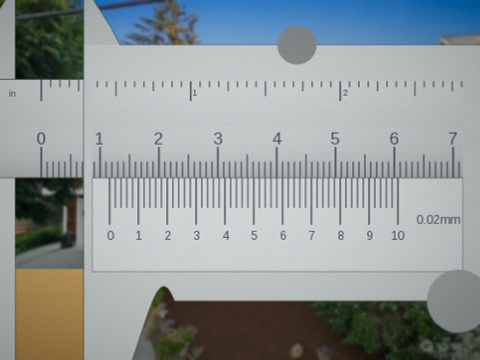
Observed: 11.6 mm
